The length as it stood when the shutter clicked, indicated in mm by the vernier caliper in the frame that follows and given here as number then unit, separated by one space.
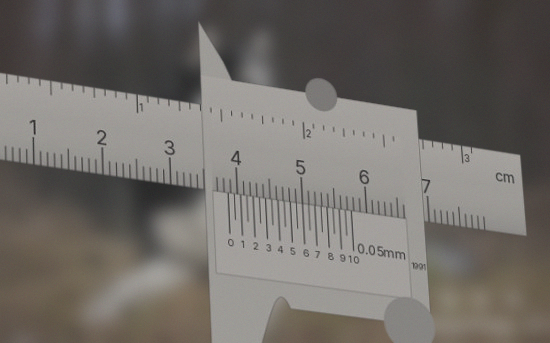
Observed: 38.6 mm
